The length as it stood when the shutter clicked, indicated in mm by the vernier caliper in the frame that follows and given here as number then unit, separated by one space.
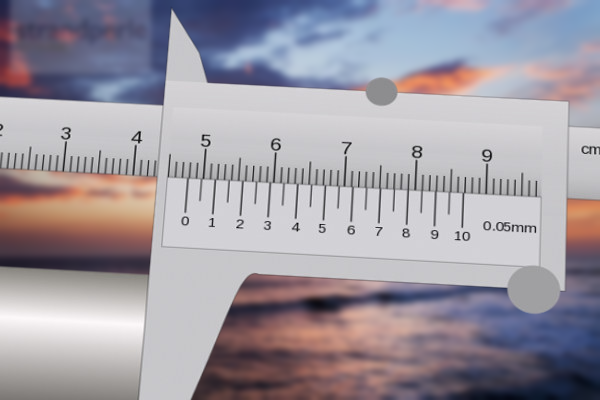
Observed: 47.8 mm
